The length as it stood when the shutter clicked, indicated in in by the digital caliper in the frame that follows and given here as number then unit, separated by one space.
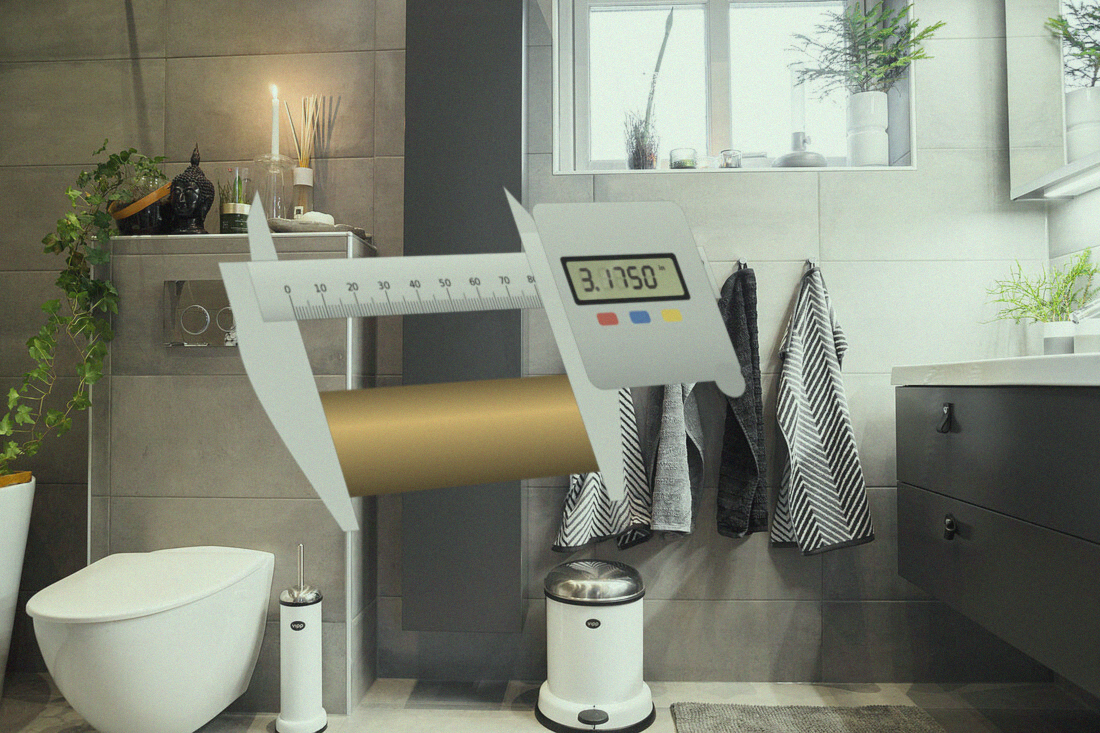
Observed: 3.1750 in
